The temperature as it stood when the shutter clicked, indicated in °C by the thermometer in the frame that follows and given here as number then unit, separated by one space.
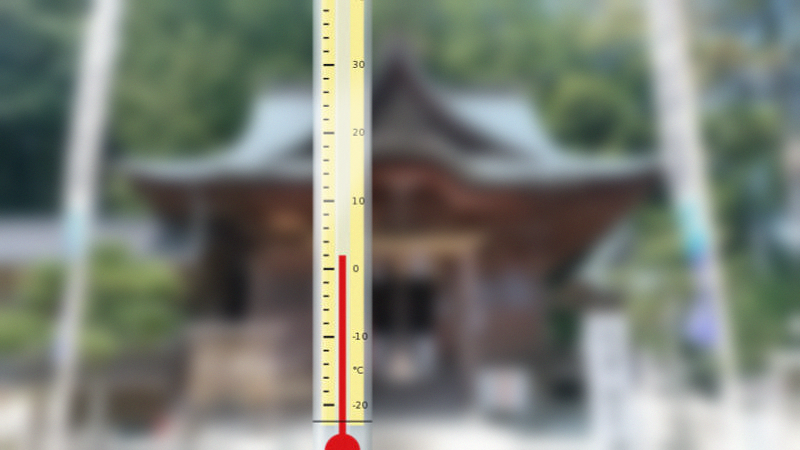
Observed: 2 °C
